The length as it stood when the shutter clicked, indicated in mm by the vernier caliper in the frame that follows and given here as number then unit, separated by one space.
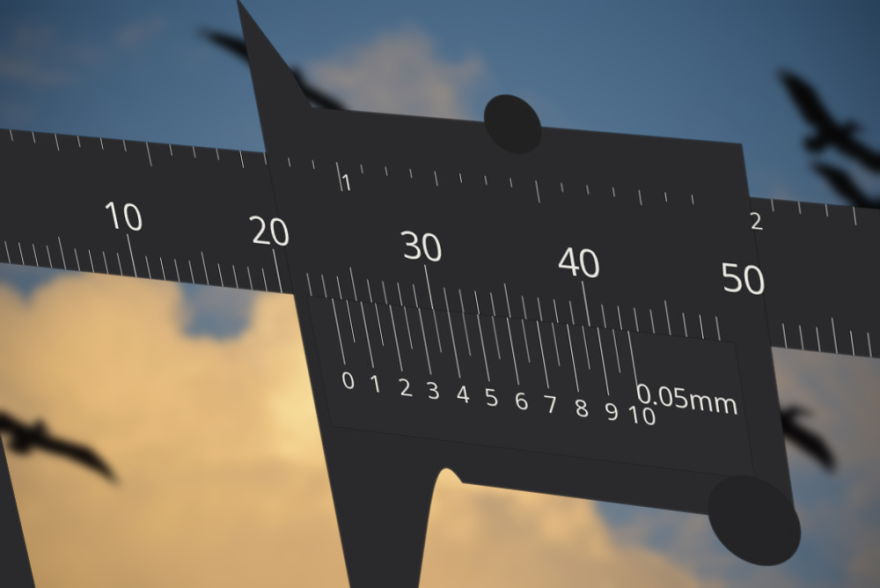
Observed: 23.4 mm
